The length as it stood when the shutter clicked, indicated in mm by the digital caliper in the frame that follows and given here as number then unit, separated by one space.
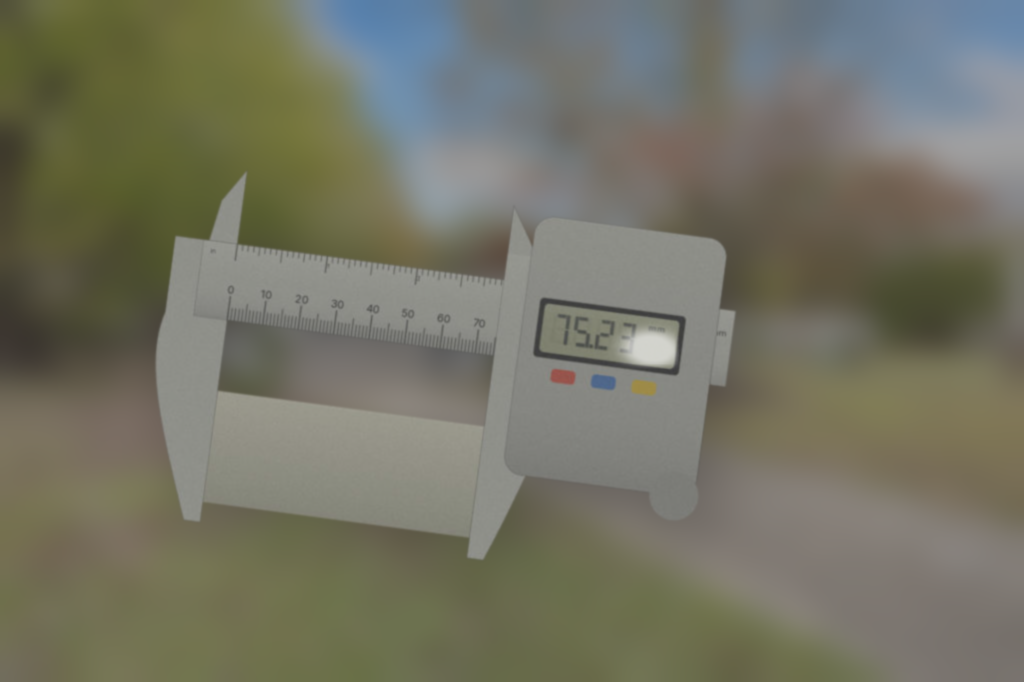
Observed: 75.23 mm
